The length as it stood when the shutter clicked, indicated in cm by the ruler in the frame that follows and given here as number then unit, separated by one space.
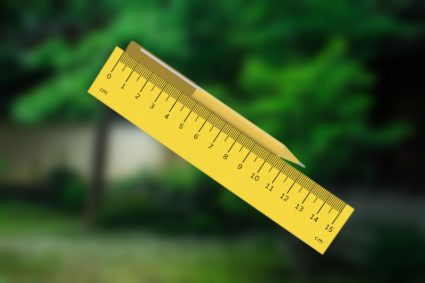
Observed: 12 cm
